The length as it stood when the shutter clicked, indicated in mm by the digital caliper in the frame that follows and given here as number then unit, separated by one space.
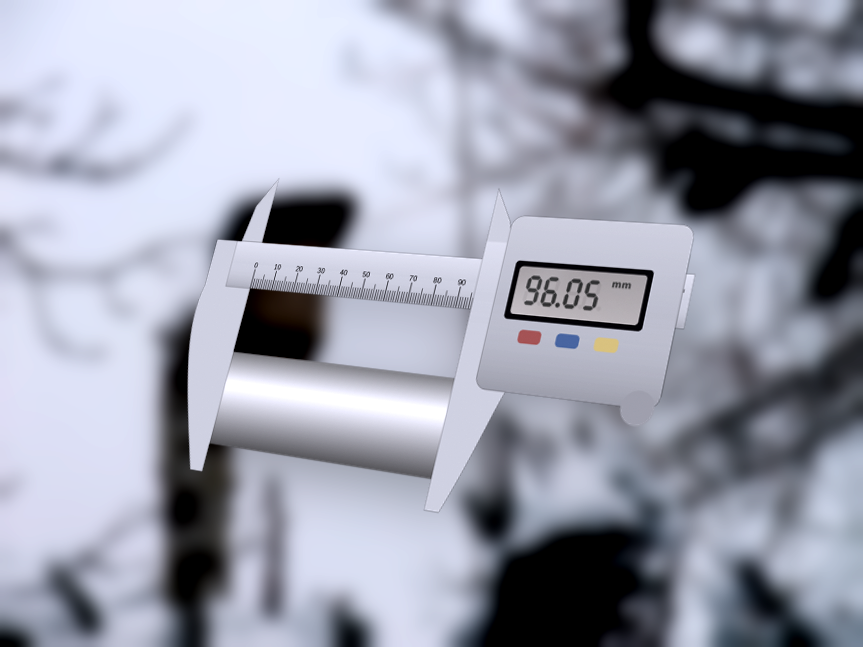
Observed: 96.05 mm
